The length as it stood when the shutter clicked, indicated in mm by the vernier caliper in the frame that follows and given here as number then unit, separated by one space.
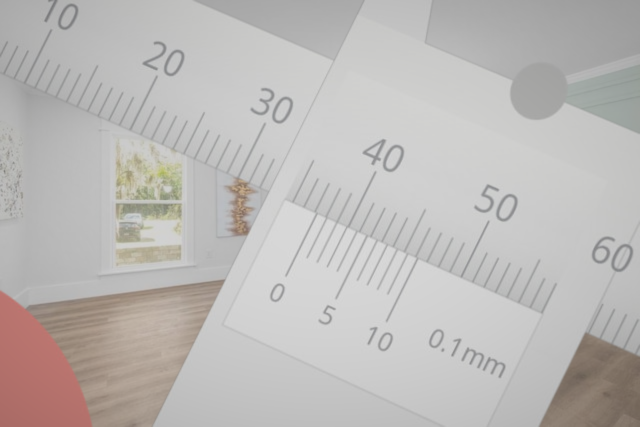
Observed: 37.2 mm
